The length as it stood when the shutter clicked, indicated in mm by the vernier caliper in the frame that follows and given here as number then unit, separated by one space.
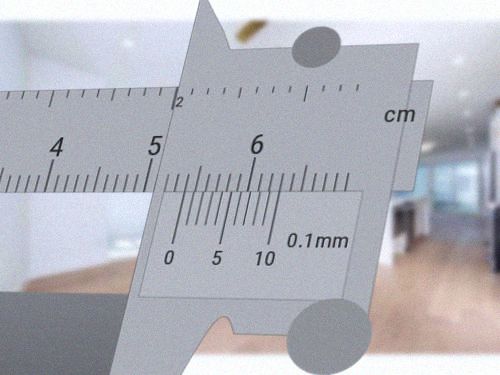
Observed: 54.0 mm
